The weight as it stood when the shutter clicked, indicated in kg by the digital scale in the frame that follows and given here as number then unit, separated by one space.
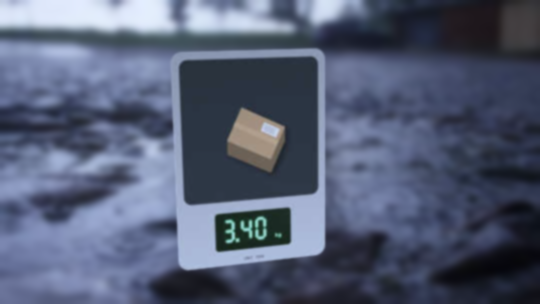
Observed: 3.40 kg
